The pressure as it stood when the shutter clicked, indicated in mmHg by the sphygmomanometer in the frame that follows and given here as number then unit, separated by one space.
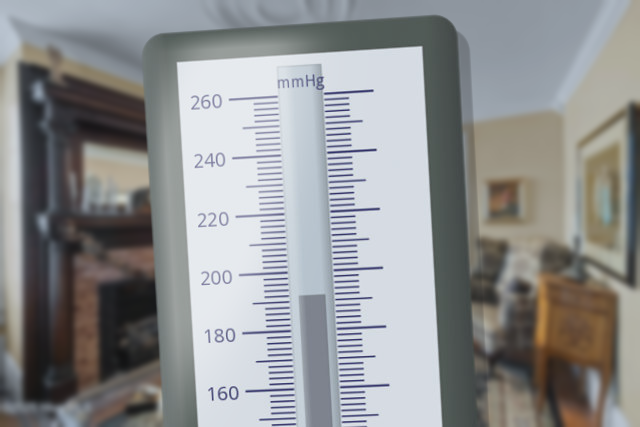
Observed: 192 mmHg
